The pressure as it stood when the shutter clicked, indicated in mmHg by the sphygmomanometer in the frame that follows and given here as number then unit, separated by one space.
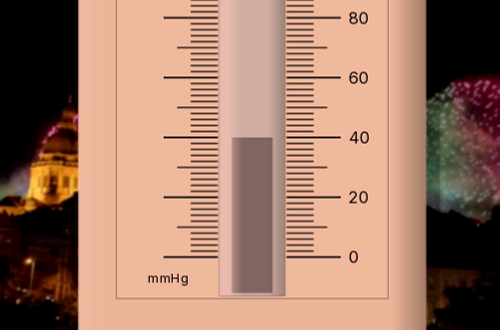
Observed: 40 mmHg
